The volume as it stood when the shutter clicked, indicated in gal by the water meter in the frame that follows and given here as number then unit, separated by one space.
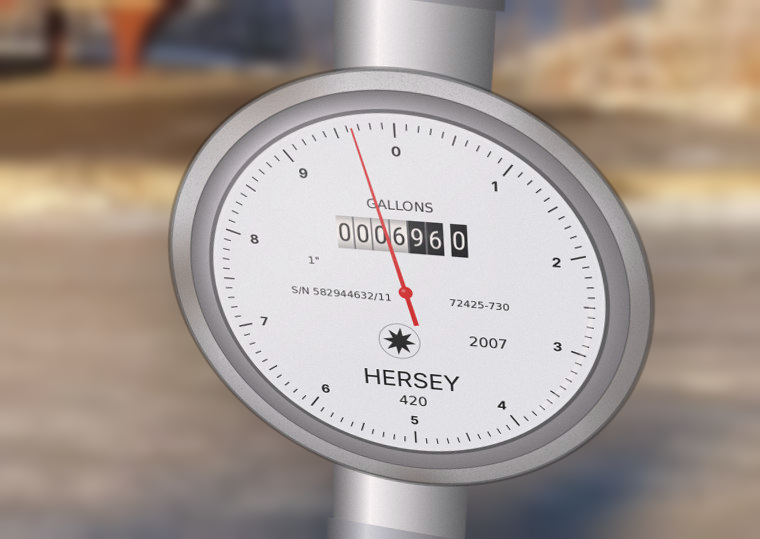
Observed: 6959.6 gal
